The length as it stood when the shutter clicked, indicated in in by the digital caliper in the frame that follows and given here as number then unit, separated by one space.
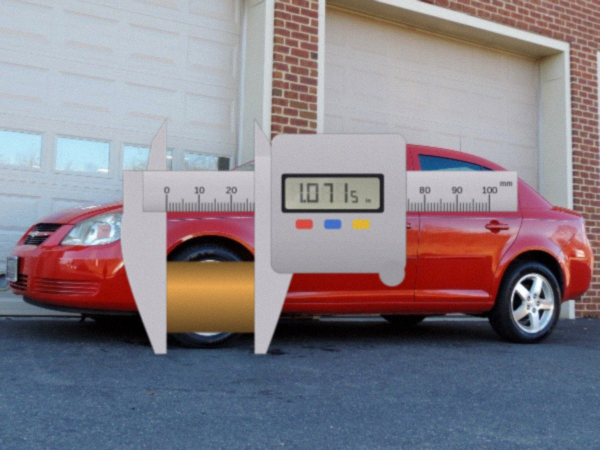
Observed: 1.0715 in
